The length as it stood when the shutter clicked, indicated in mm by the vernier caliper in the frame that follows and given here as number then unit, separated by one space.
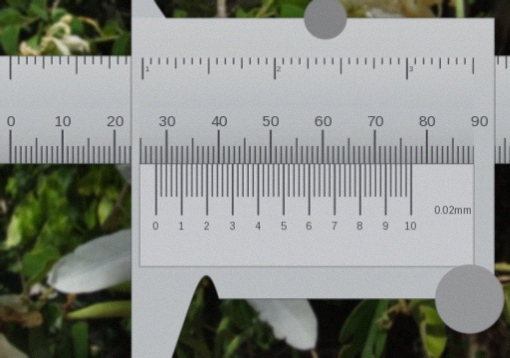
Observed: 28.0 mm
